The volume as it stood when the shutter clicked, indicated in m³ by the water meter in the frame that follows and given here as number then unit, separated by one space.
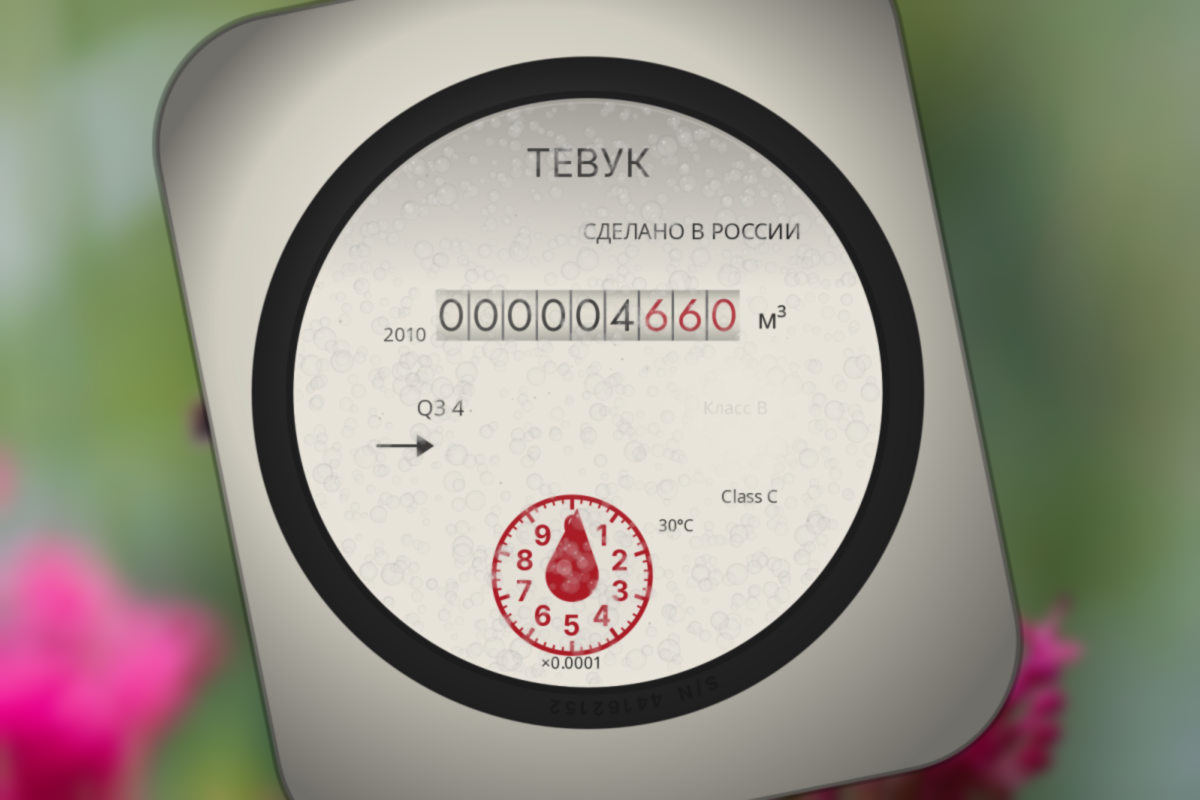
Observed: 4.6600 m³
